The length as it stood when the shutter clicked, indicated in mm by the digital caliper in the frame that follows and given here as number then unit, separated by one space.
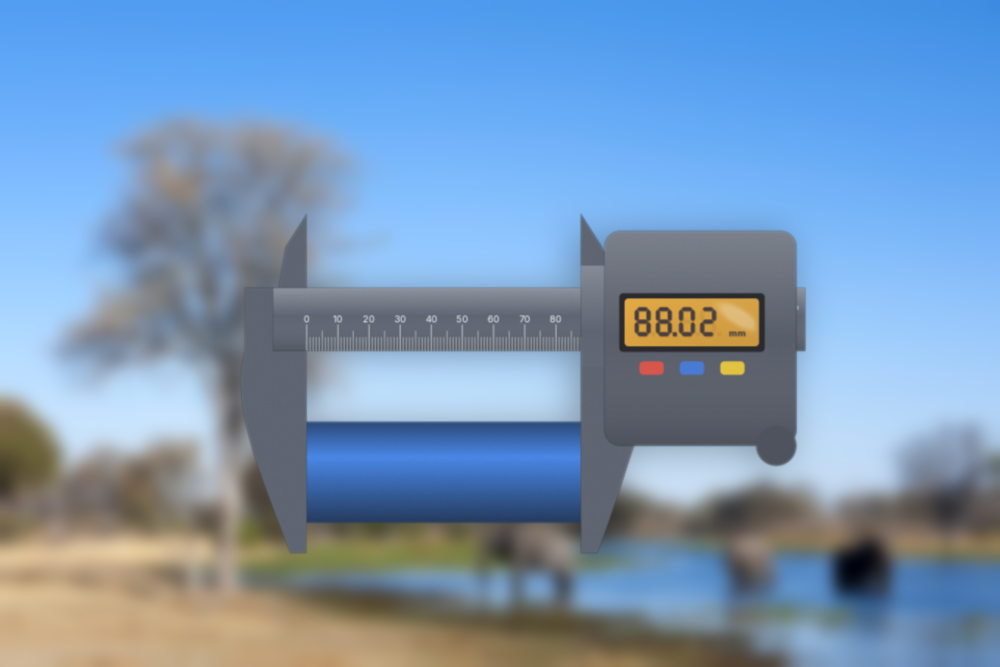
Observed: 88.02 mm
